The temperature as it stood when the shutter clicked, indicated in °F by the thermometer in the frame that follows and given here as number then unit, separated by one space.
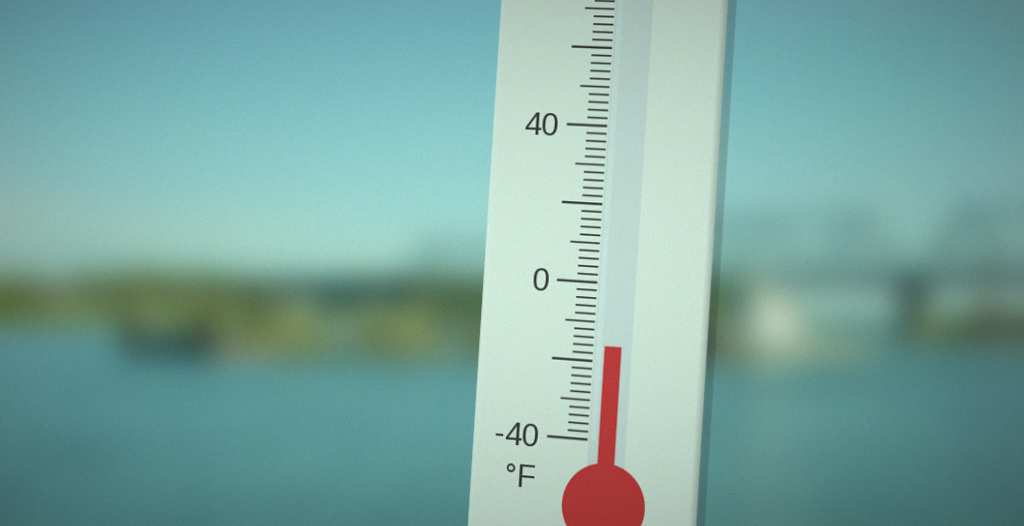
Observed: -16 °F
